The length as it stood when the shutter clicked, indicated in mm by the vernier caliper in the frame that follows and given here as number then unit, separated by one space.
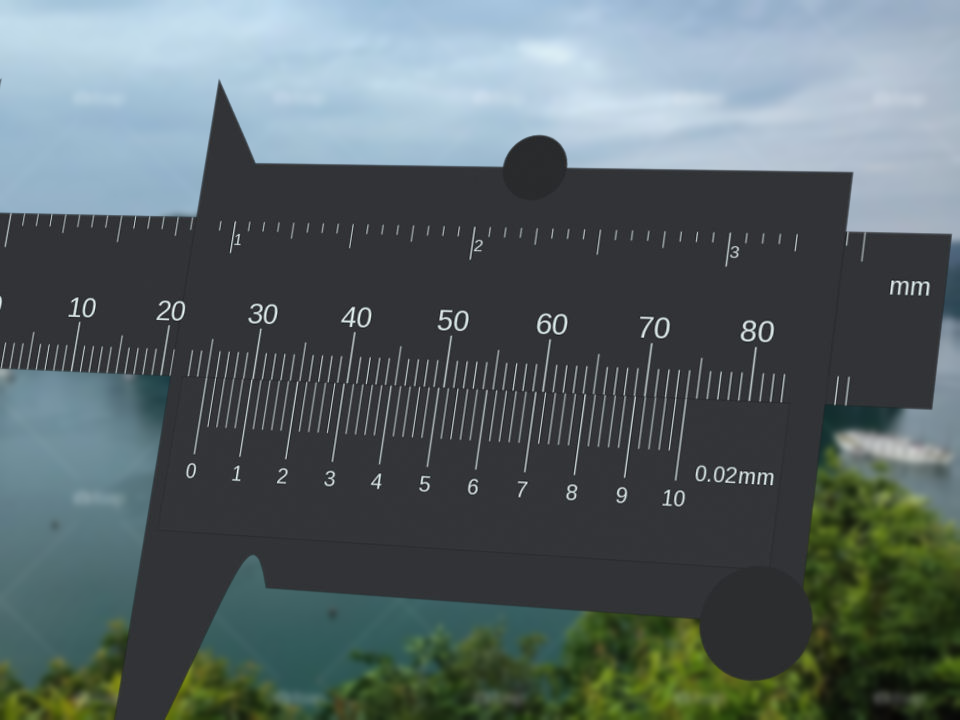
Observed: 25.0 mm
